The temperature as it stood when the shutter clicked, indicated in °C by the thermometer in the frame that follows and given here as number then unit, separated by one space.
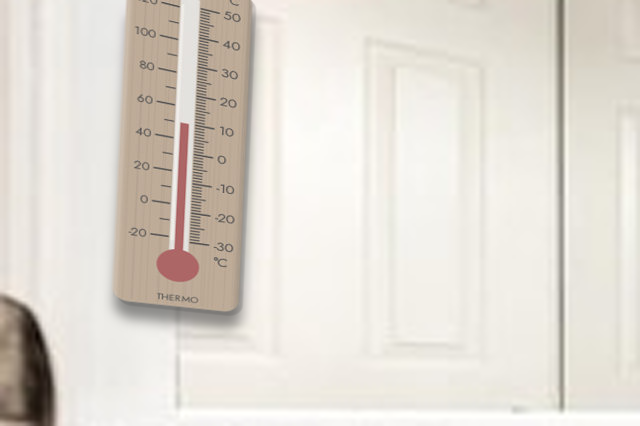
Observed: 10 °C
